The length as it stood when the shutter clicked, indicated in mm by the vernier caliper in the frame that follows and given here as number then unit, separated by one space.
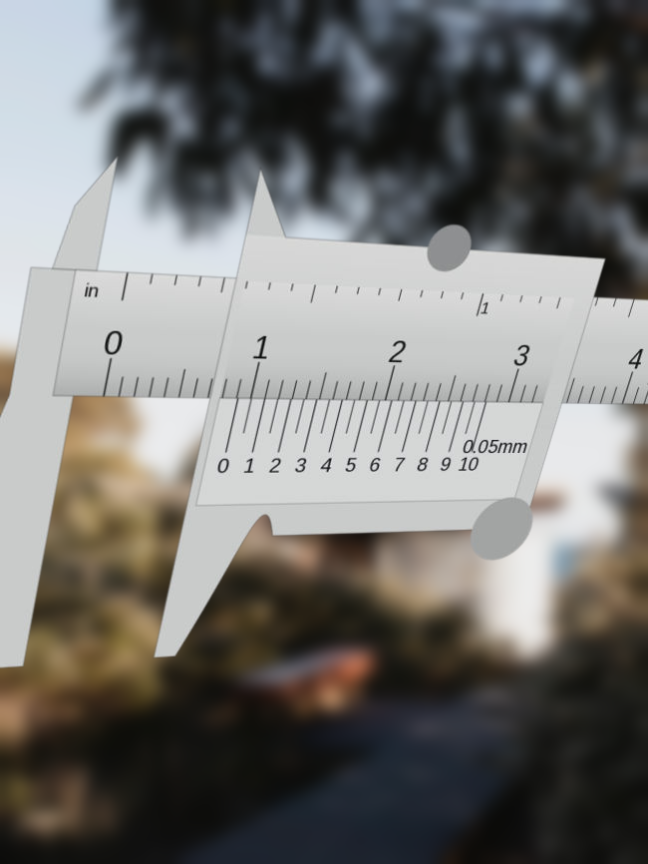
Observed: 9.1 mm
